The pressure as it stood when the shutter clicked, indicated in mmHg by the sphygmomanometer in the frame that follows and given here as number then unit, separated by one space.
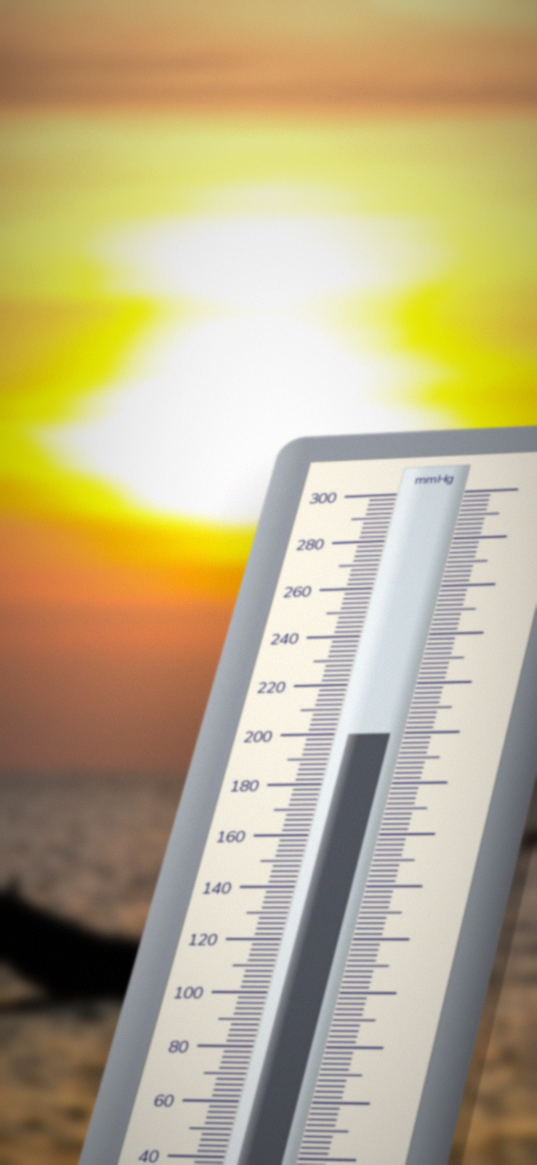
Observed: 200 mmHg
